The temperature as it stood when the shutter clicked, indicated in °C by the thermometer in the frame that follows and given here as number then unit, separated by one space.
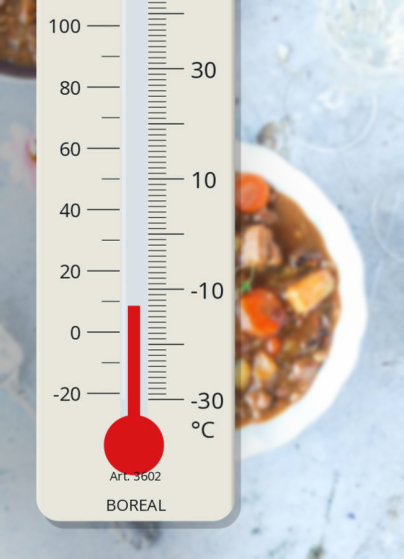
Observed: -13 °C
